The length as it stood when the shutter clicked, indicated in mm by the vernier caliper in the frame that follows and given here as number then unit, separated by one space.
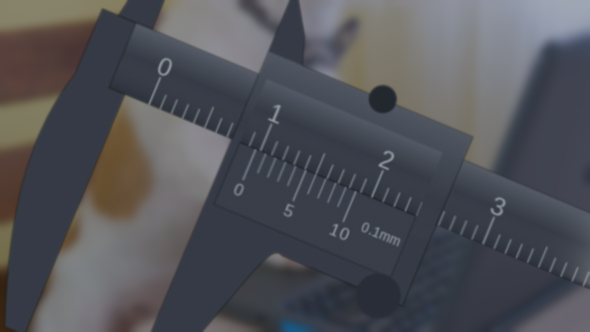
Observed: 9.6 mm
